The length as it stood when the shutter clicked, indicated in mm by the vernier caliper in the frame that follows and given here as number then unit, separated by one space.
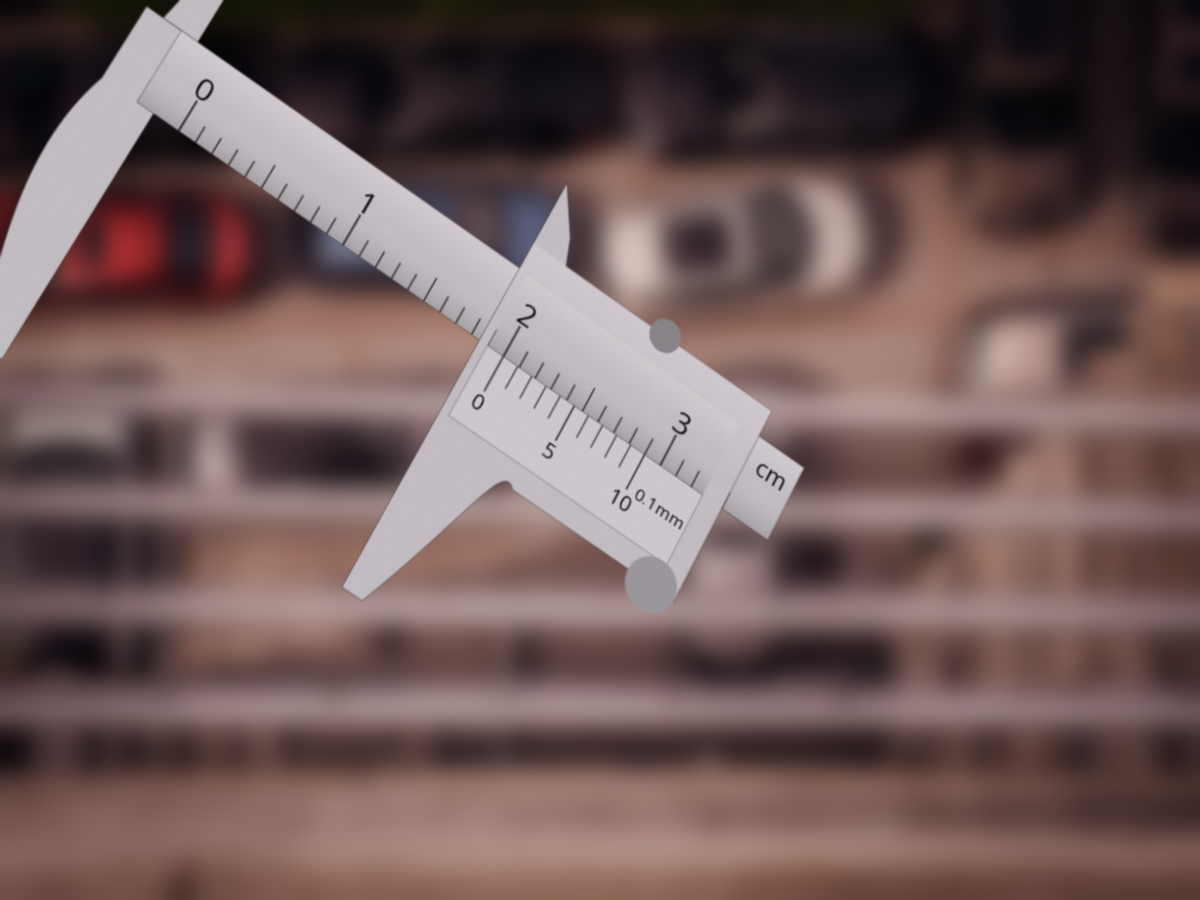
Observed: 20.0 mm
